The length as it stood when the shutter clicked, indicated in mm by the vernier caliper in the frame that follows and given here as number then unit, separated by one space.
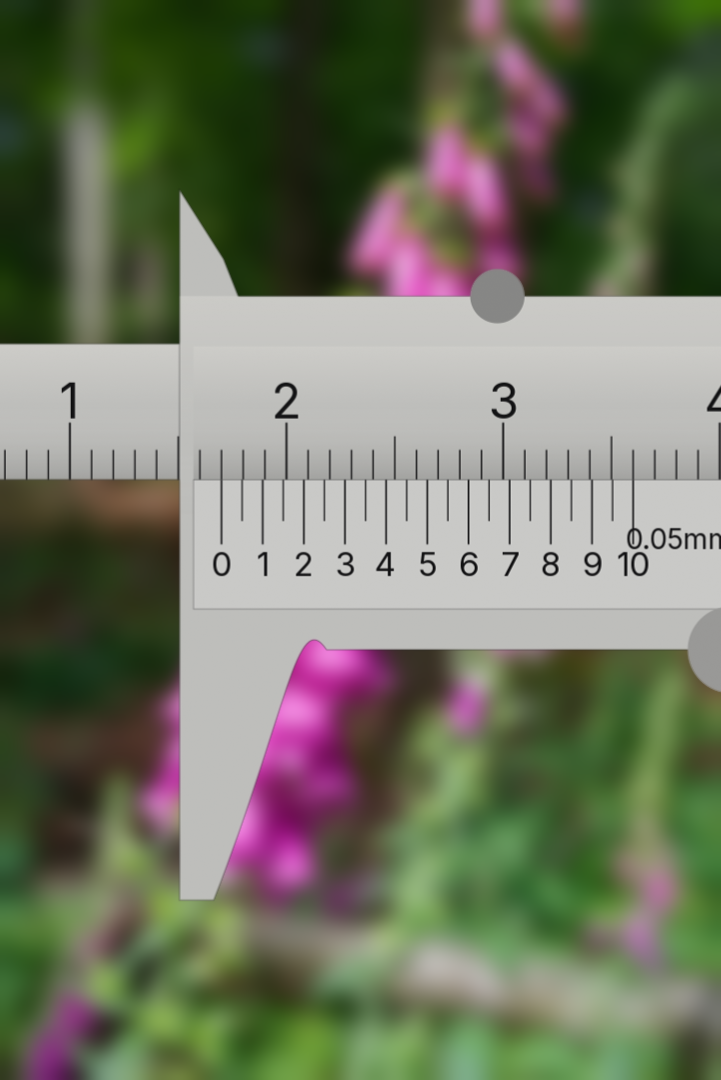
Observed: 17.0 mm
